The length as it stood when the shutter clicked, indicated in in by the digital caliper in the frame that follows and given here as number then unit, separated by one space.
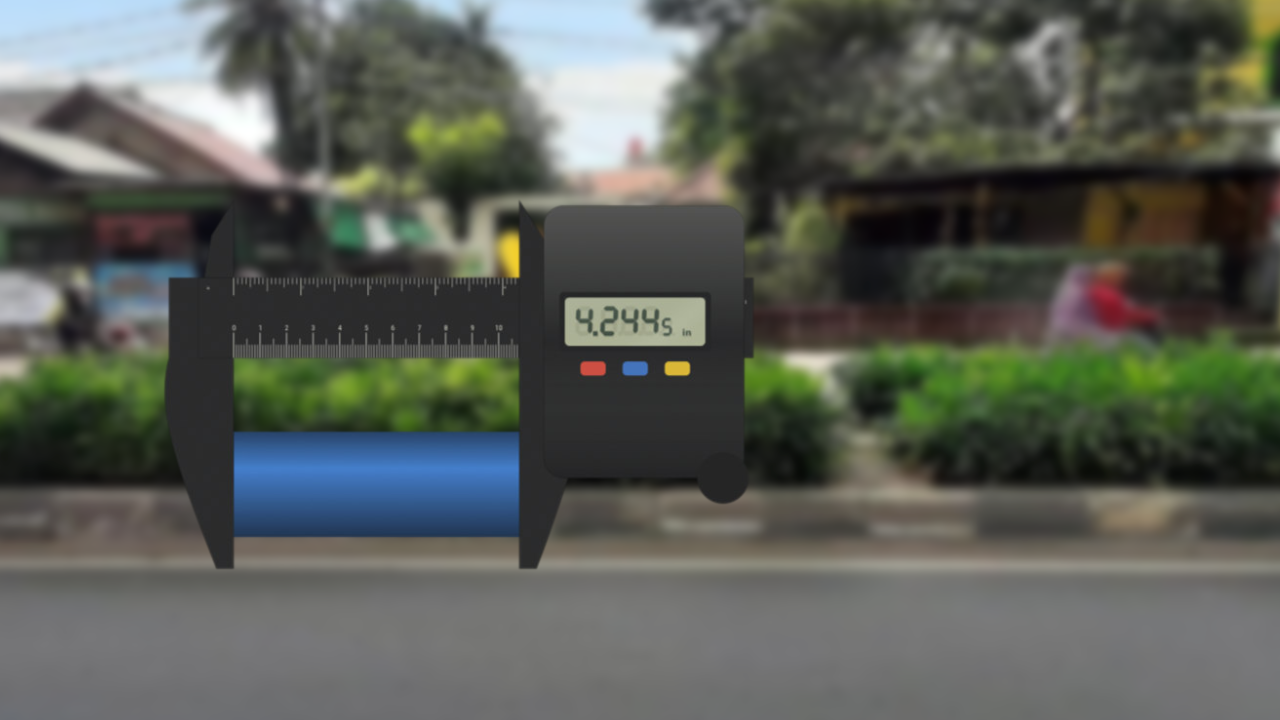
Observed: 4.2445 in
